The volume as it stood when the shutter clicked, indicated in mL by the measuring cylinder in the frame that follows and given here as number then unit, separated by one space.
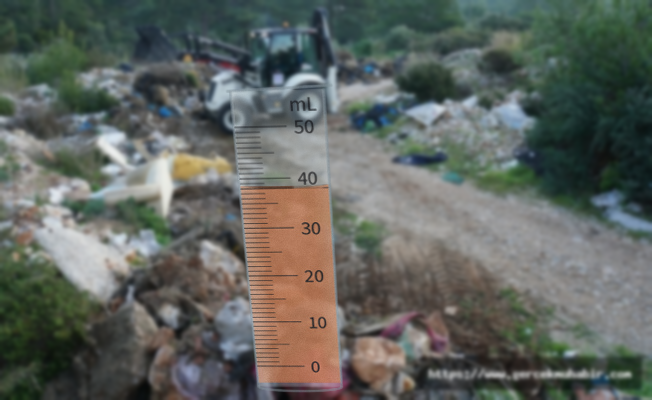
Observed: 38 mL
